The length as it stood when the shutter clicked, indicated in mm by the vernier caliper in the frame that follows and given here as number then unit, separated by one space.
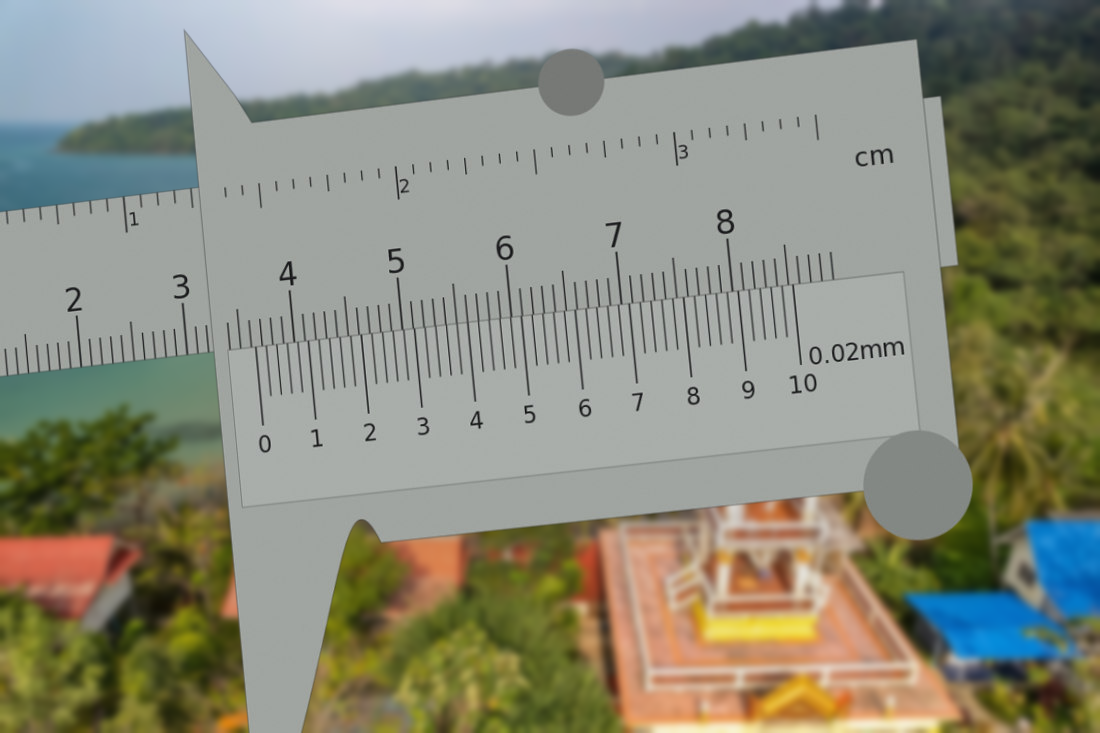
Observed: 36.4 mm
